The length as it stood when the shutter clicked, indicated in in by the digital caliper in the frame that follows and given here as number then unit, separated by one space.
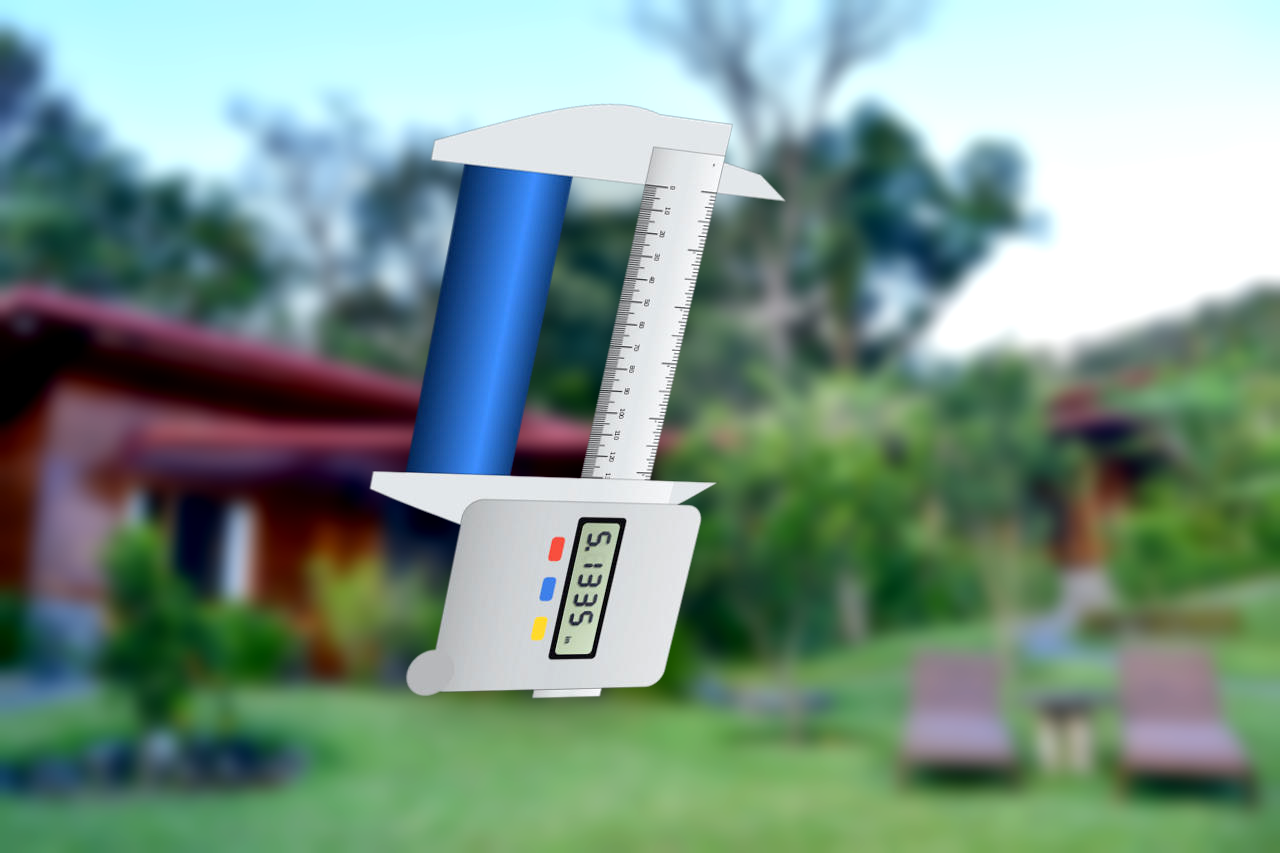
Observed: 5.1335 in
